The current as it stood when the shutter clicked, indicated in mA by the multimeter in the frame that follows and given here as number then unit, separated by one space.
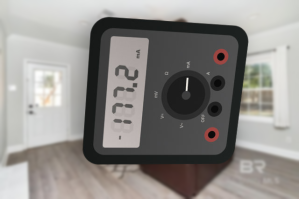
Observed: -177.2 mA
